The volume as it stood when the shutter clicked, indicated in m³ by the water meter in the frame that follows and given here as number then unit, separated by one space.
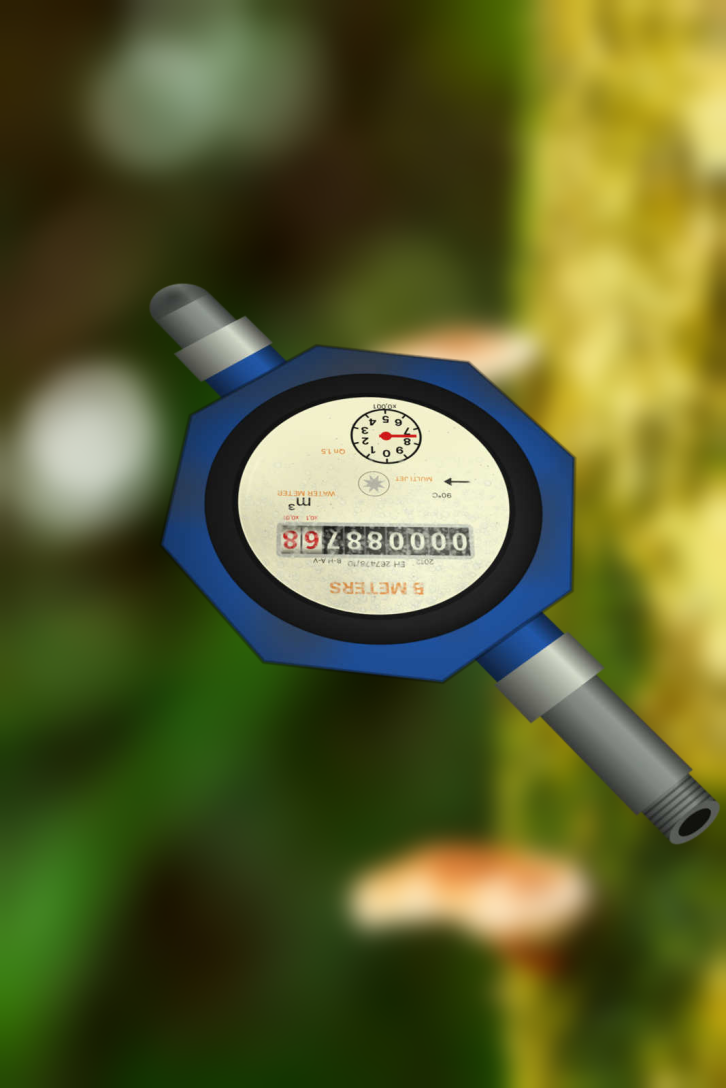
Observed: 887.687 m³
